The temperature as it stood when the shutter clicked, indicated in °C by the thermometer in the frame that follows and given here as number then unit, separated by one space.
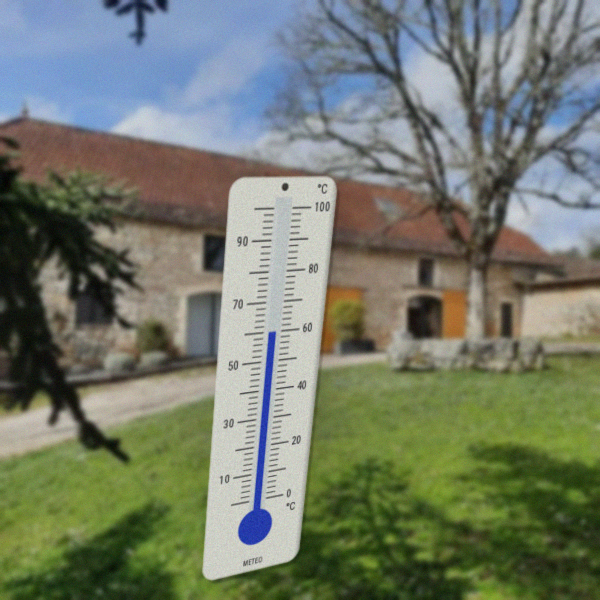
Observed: 60 °C
